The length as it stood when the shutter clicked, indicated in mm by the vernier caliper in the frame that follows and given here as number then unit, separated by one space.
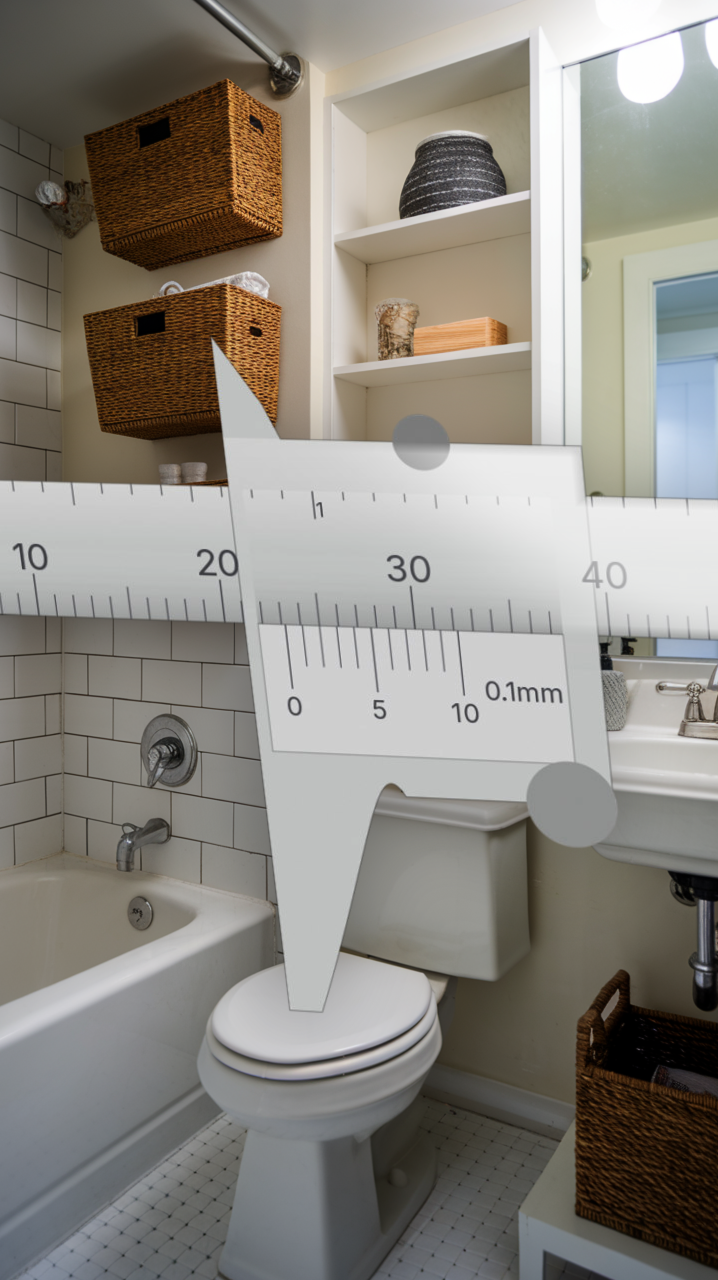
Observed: 23.2 mm
